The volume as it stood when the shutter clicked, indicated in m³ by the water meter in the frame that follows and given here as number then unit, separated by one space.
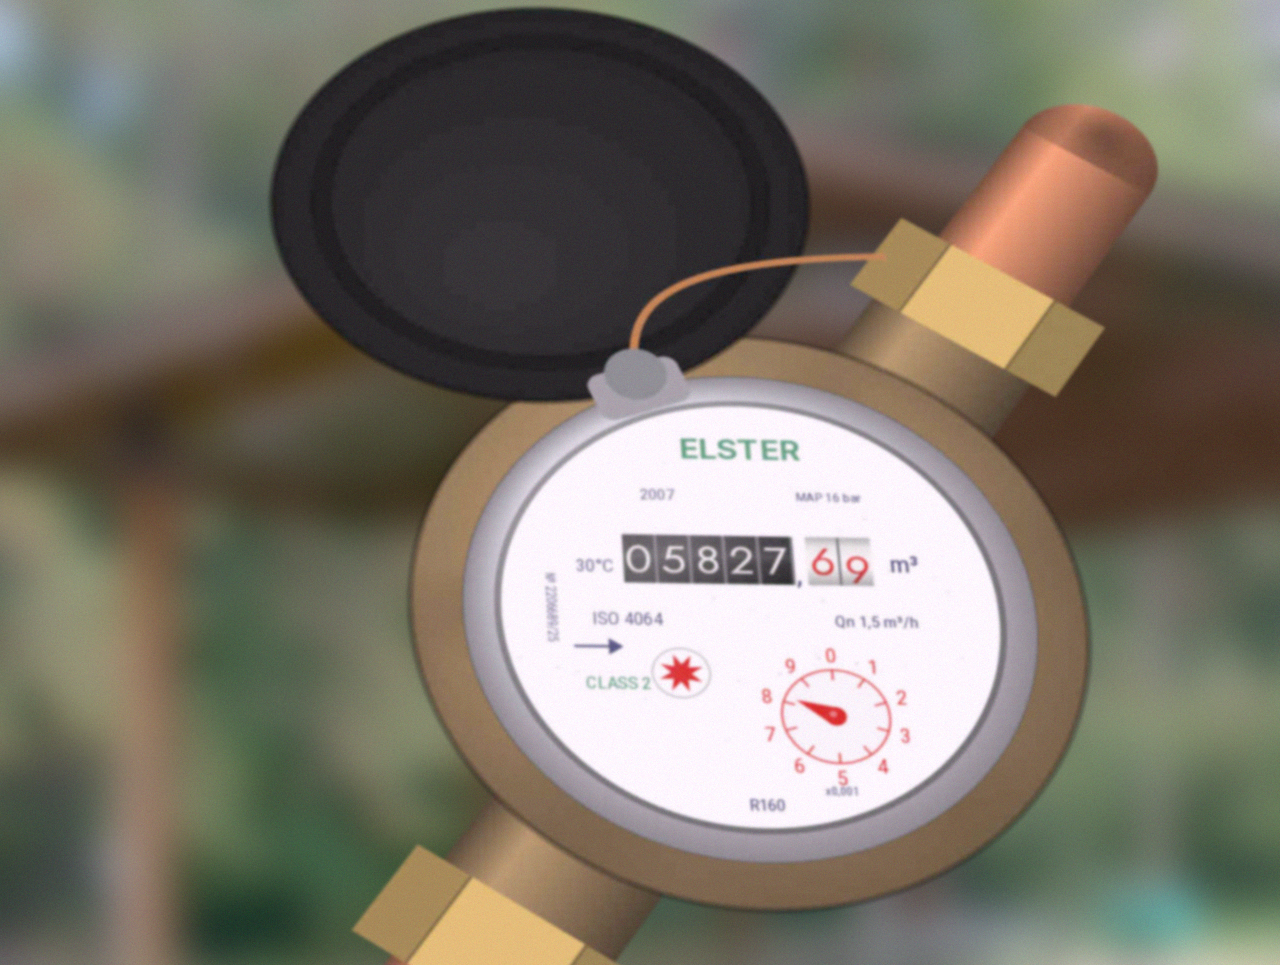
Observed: 5827.688 m³
